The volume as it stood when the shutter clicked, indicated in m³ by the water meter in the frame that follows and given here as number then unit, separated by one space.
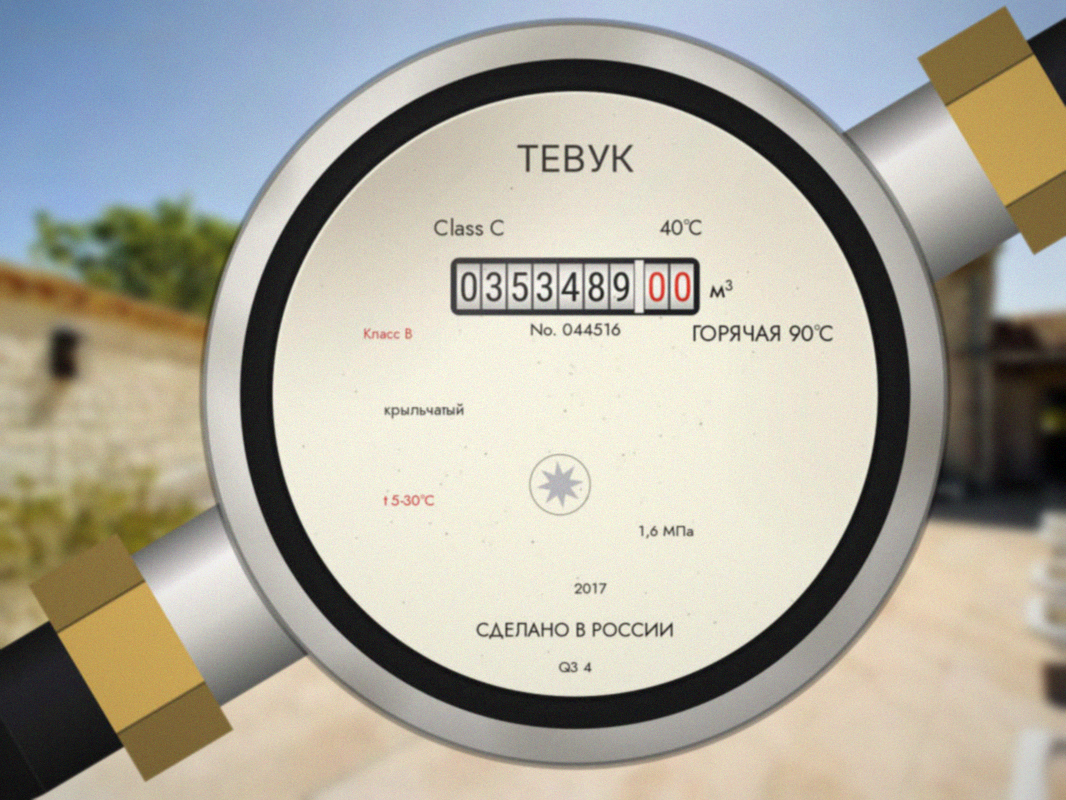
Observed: 353489.00 m³
